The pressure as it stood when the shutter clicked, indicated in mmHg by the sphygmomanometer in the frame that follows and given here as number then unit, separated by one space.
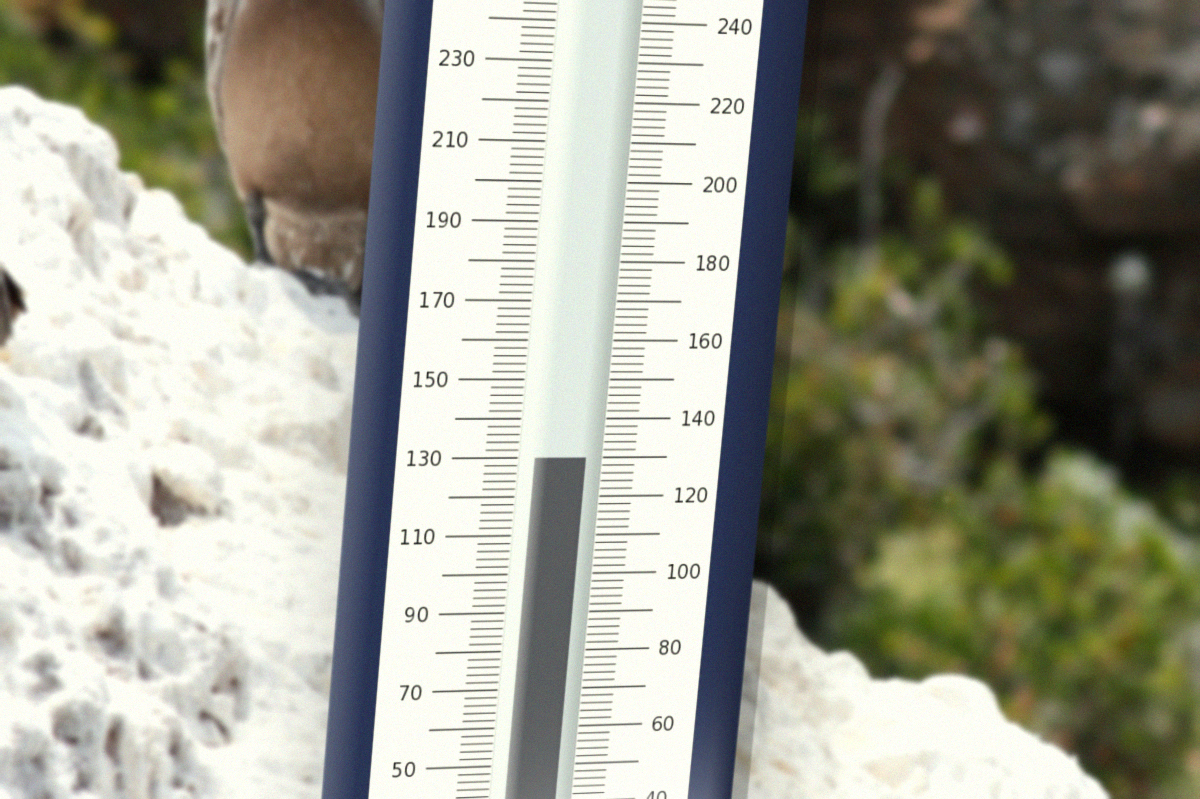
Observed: 130 mmHg
